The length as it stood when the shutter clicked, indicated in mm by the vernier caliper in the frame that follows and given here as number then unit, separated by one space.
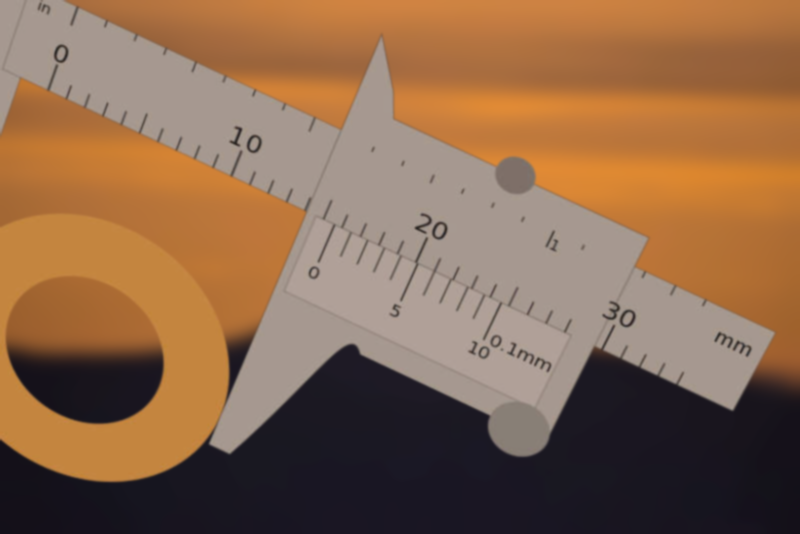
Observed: 15.6 mm
